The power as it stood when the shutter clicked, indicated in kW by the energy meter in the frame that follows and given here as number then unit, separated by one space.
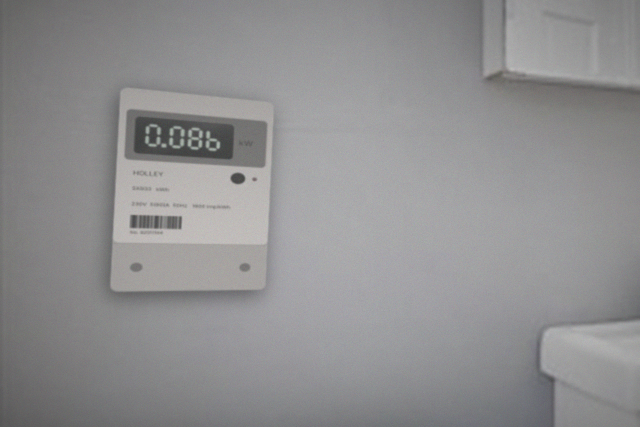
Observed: 0.086 kW
